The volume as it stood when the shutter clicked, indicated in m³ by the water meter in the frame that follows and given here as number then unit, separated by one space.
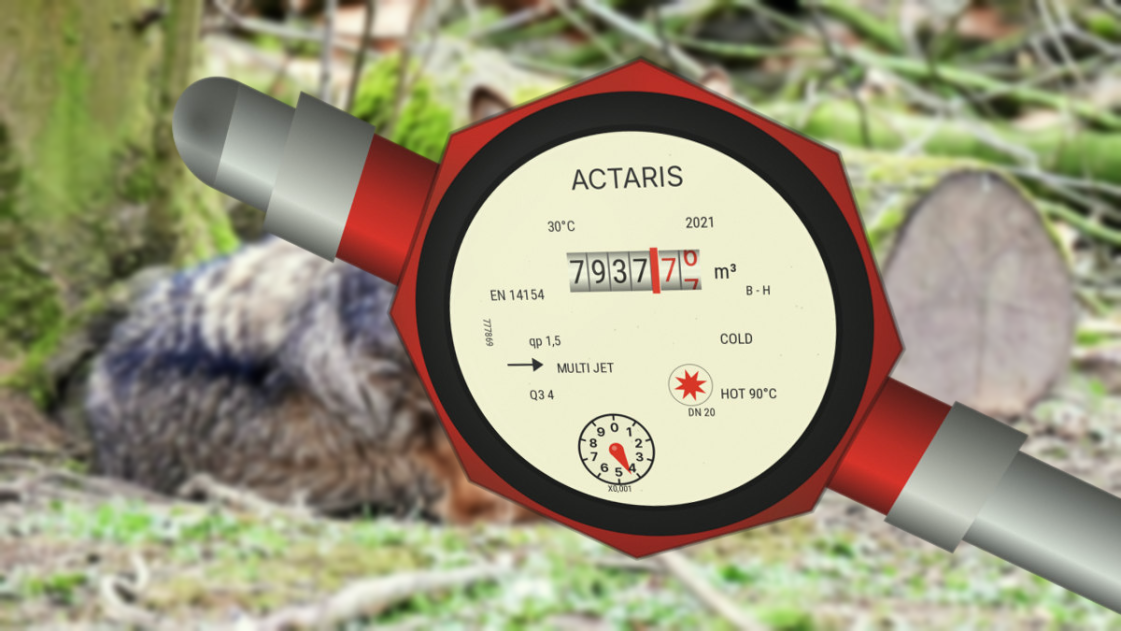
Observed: 7937.764 m³
